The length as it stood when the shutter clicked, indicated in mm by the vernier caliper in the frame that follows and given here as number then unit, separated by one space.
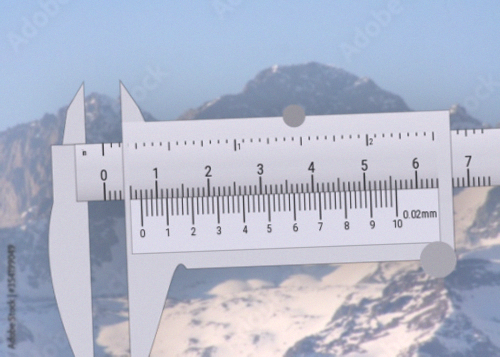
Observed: 7.0 mm
